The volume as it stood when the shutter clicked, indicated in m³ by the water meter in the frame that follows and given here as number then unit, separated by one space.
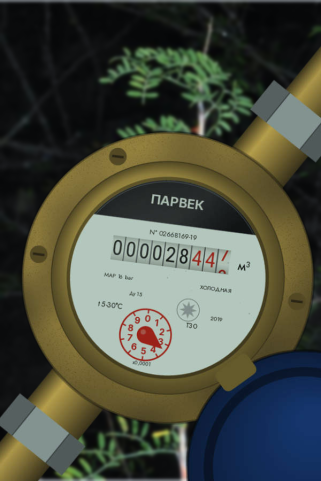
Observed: 28.4473 m³
